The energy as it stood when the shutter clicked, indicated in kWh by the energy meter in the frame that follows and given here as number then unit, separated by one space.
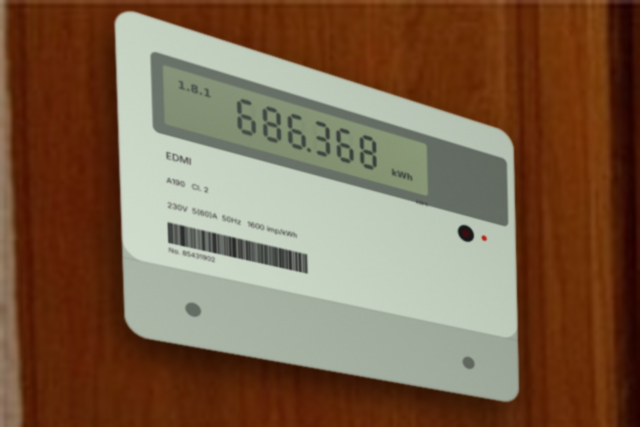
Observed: 686.368 kWh
